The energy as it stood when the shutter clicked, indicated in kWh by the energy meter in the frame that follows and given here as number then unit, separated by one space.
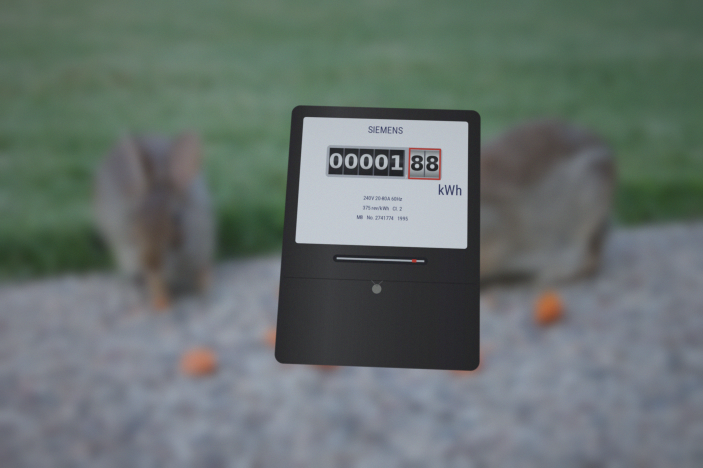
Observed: 1.88 kWh
